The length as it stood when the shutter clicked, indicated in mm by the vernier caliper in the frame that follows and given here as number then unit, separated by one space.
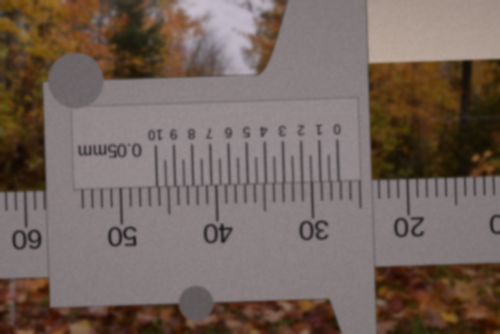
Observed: 27.2 mm
